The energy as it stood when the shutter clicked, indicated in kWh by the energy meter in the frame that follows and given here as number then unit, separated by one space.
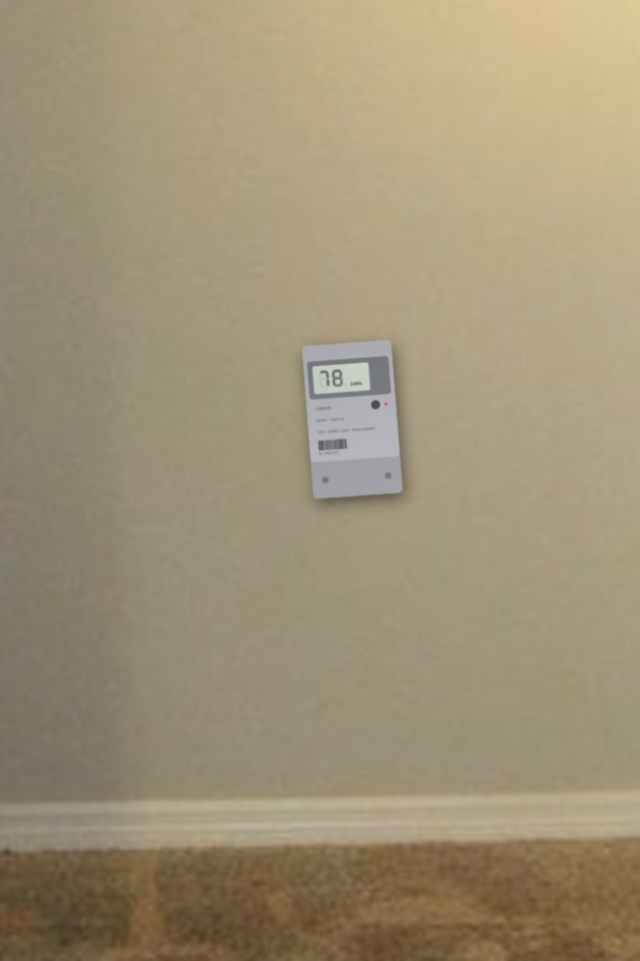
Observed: 78 kWh
